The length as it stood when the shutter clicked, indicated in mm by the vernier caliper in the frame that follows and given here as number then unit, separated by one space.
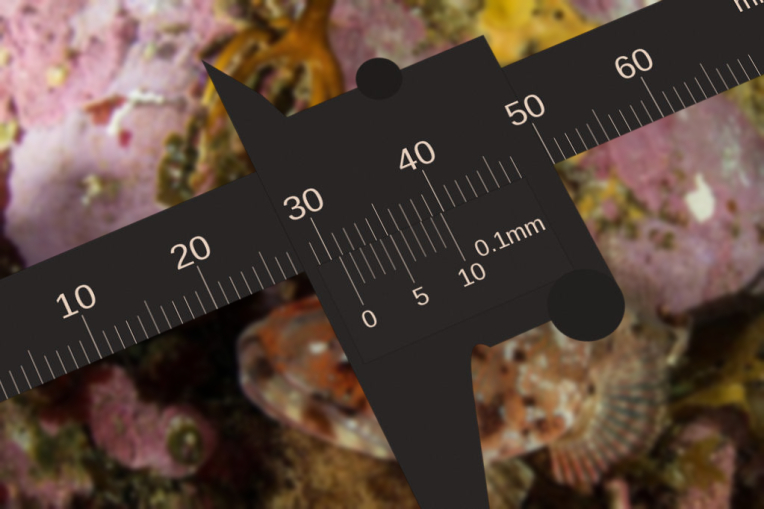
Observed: 30.7 mm
